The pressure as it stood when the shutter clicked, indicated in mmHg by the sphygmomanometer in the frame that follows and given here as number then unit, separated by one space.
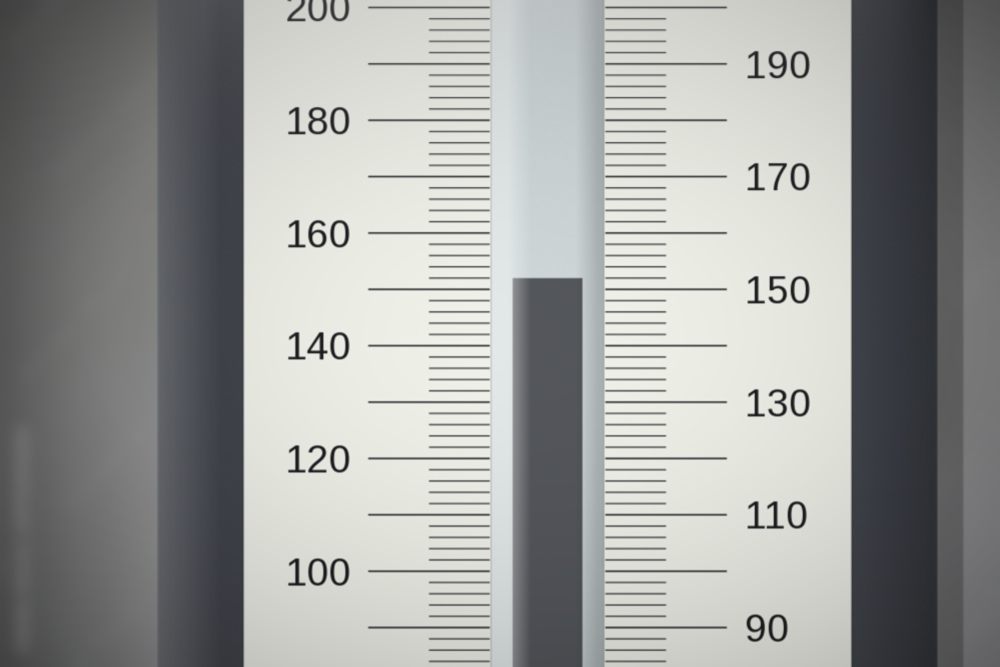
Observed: 152 mmHg
